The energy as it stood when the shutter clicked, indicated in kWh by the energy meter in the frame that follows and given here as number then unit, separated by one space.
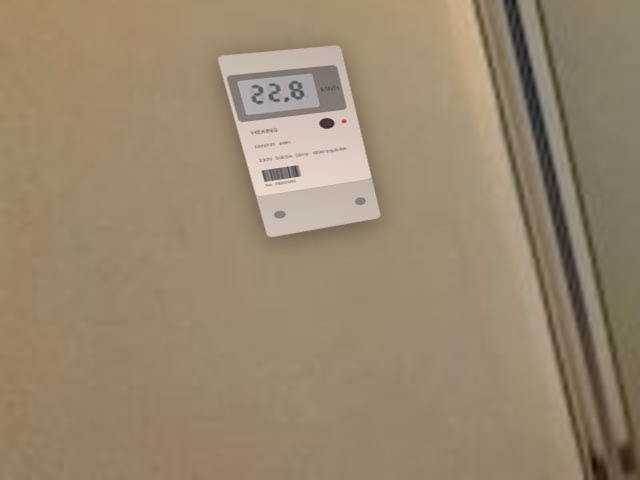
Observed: 22.8 kWh
